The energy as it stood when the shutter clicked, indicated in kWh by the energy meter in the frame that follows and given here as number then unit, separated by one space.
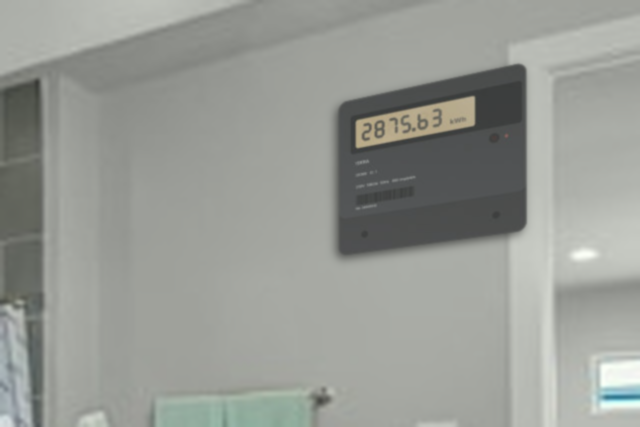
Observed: 2875.63 kWh
